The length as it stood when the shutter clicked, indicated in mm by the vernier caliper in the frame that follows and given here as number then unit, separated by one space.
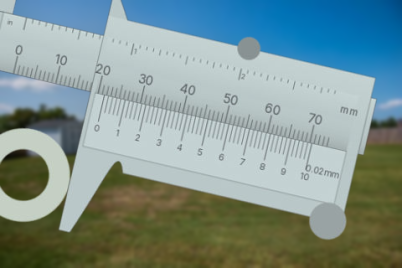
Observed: 21.5 mm
